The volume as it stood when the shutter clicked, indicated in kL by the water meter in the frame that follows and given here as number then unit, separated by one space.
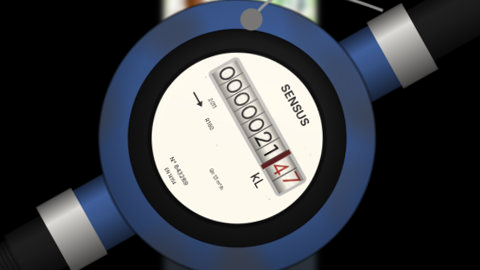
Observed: 21.47 kL
